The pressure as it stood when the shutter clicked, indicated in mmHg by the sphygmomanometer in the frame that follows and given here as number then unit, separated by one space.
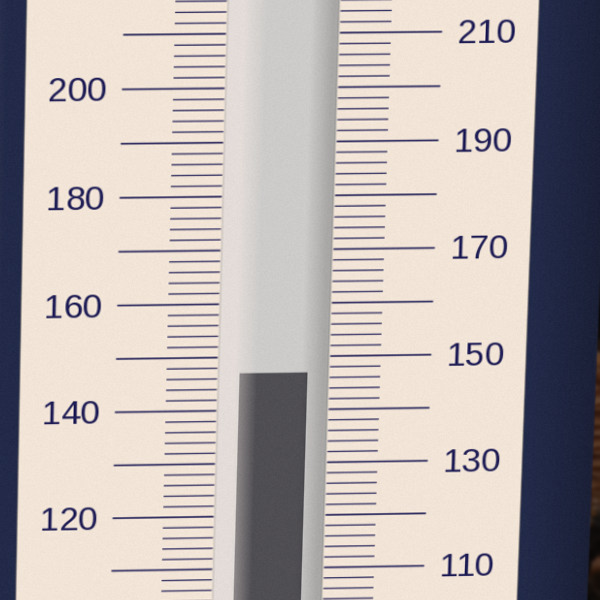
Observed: 147 mmHg
